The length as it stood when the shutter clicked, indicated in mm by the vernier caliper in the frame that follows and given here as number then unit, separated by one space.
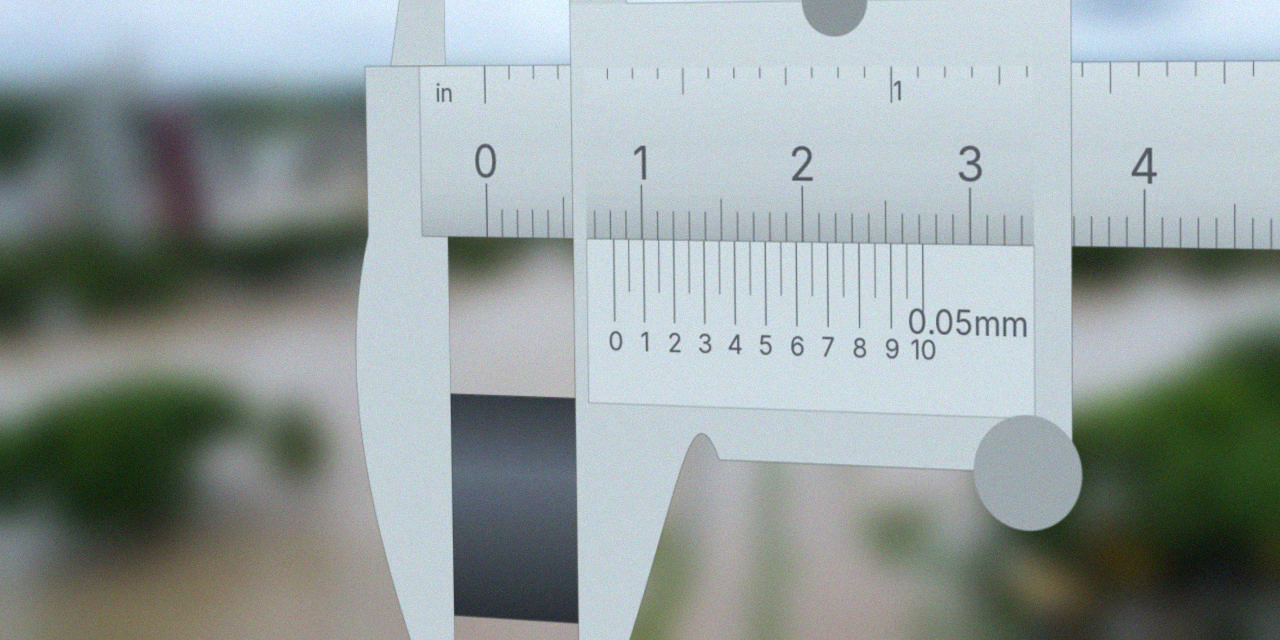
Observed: 8.2 mm
